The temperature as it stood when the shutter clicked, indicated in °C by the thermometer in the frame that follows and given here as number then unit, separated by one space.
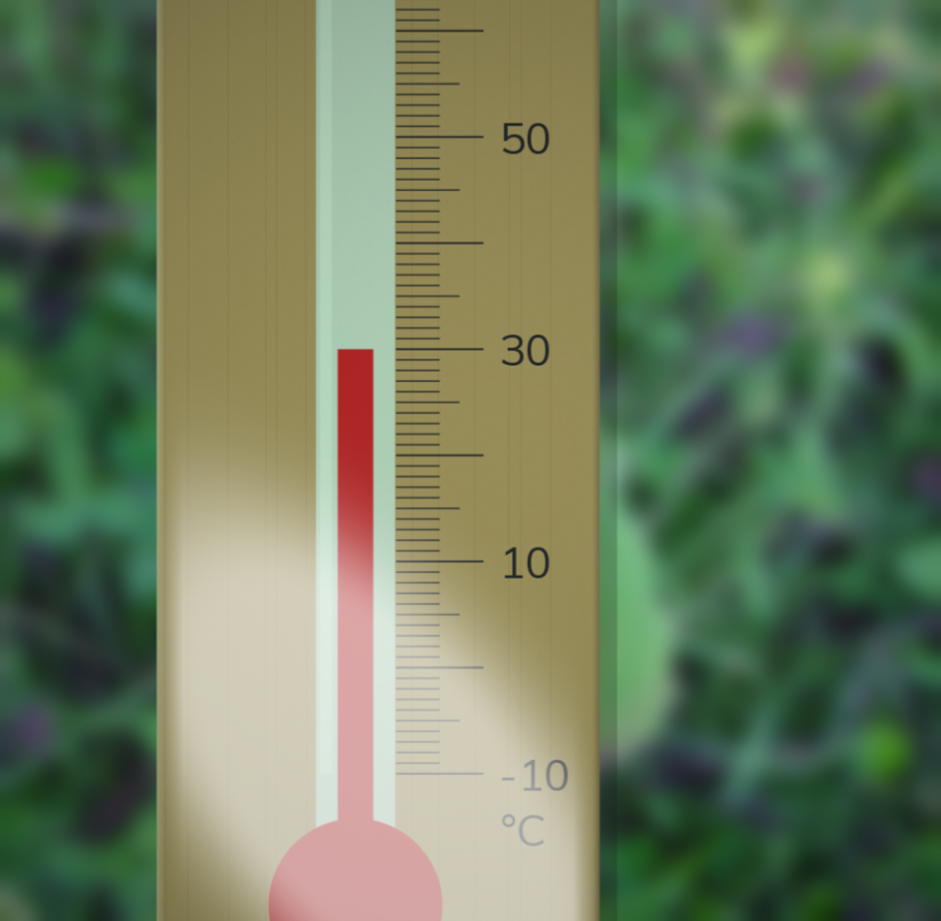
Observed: 30 °C
